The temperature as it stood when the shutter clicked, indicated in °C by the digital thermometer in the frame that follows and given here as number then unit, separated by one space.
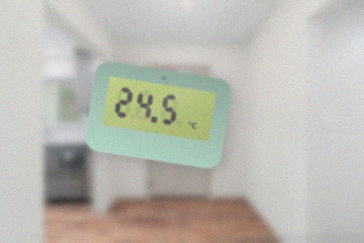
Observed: 24.5 °C
